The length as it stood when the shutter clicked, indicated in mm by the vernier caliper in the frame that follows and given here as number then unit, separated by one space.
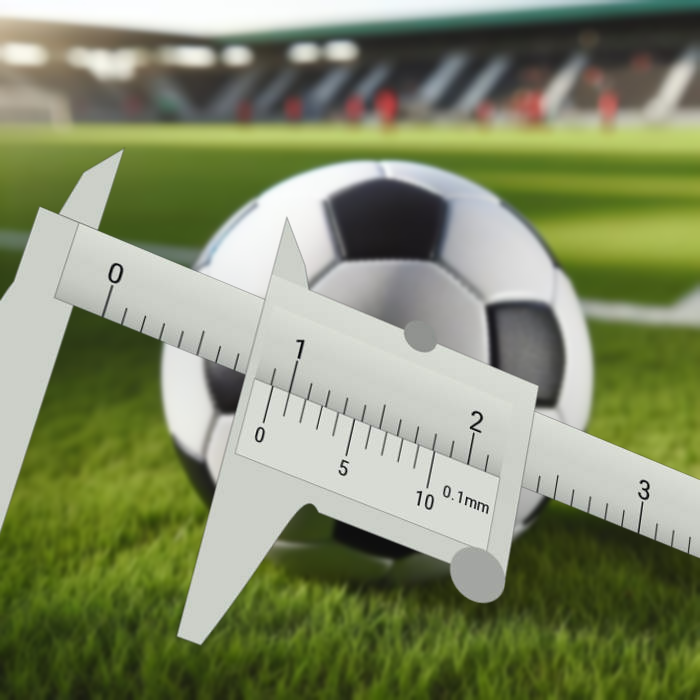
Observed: 9.1 mm
